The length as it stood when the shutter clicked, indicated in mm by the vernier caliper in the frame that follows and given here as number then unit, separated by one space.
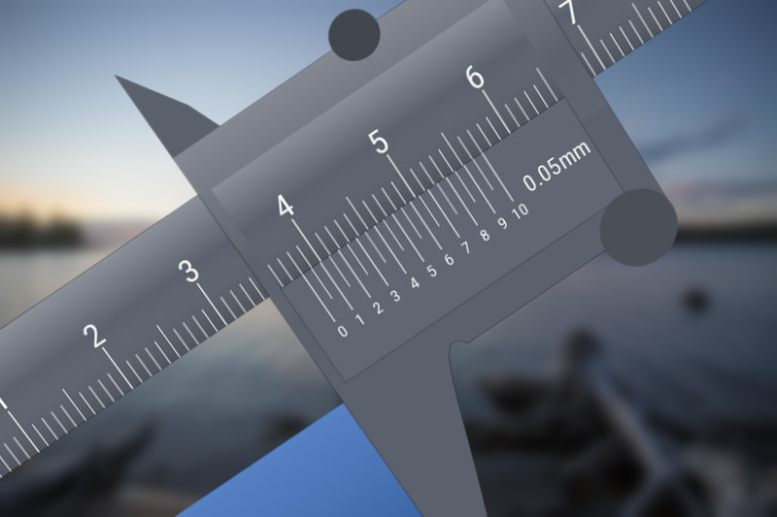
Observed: 38.0 mm
